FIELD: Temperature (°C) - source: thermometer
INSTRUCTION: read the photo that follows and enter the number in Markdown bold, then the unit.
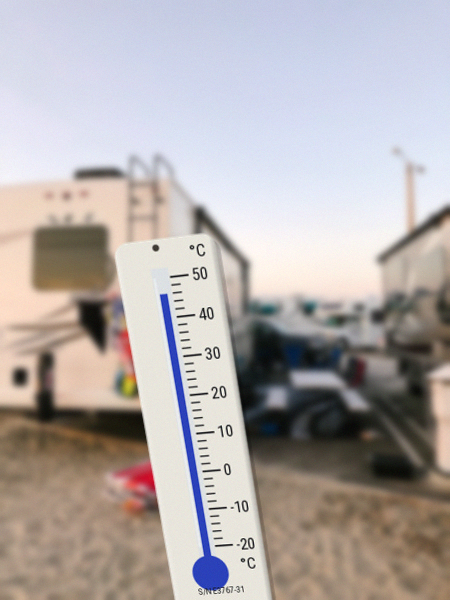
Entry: **46** °C
